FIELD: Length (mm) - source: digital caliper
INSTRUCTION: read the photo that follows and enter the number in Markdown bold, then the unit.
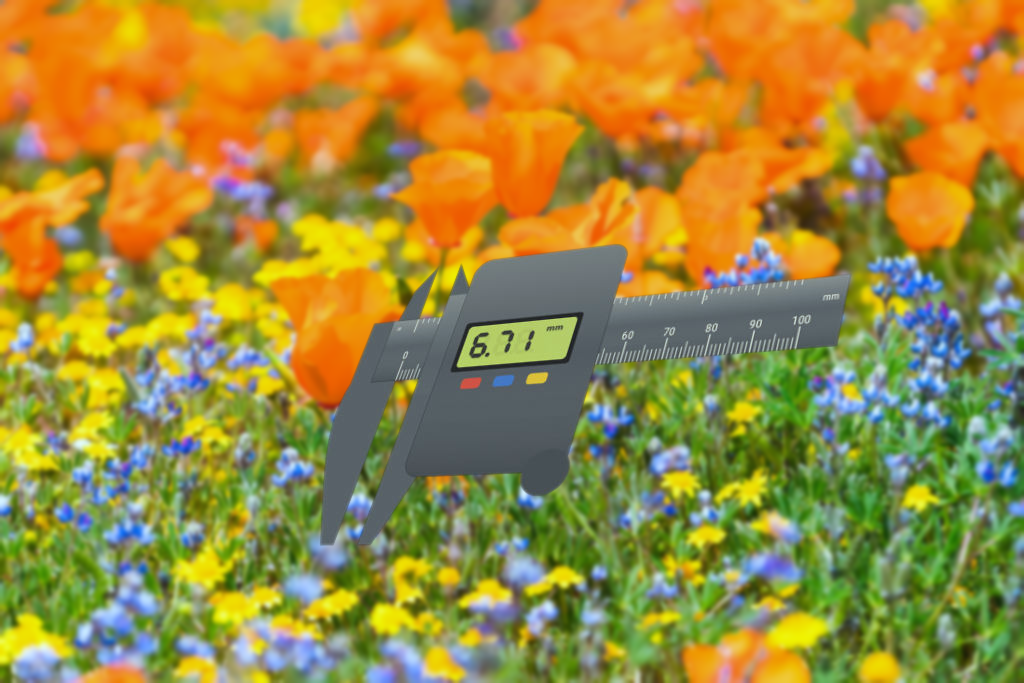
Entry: **6.71** mm
